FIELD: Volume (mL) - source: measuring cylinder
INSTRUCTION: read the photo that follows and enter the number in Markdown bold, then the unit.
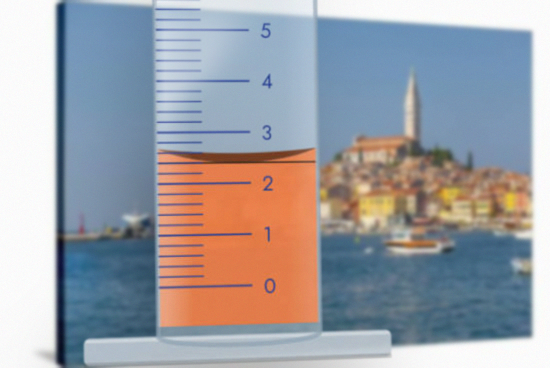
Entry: **2.4** mL
